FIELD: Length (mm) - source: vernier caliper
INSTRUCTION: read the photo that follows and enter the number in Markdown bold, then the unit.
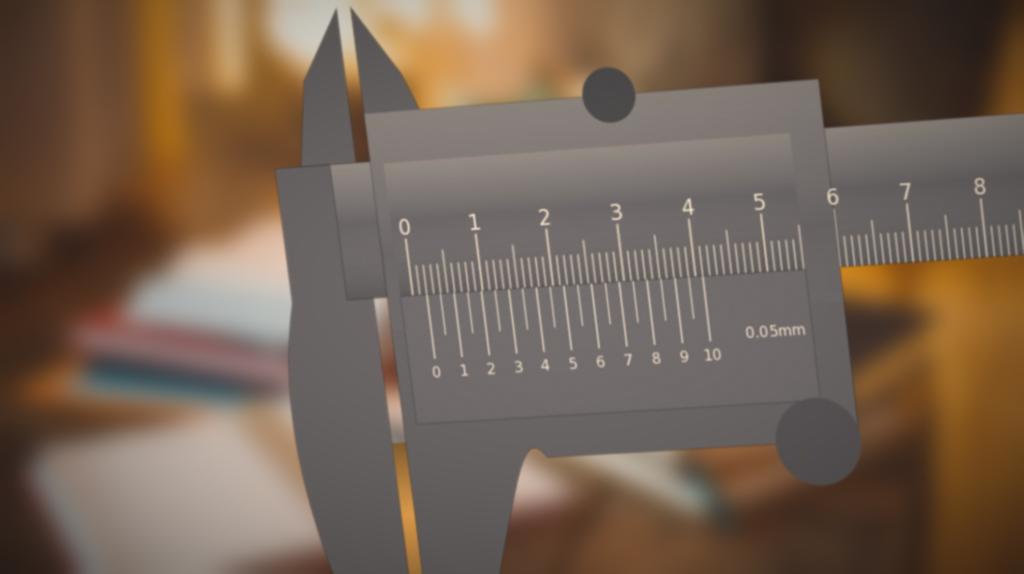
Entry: **2.0** mm
